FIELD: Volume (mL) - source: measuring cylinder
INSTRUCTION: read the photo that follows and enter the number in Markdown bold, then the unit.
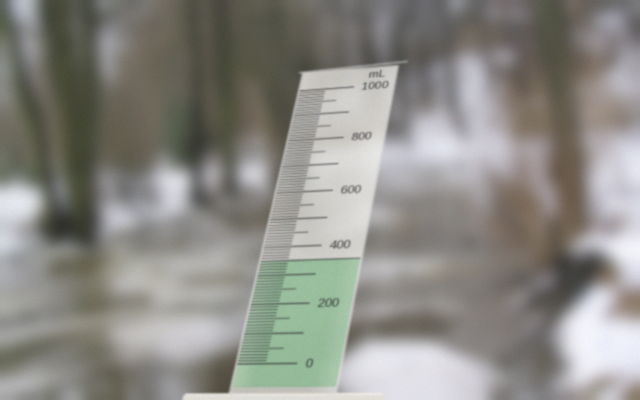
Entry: **350** mL
